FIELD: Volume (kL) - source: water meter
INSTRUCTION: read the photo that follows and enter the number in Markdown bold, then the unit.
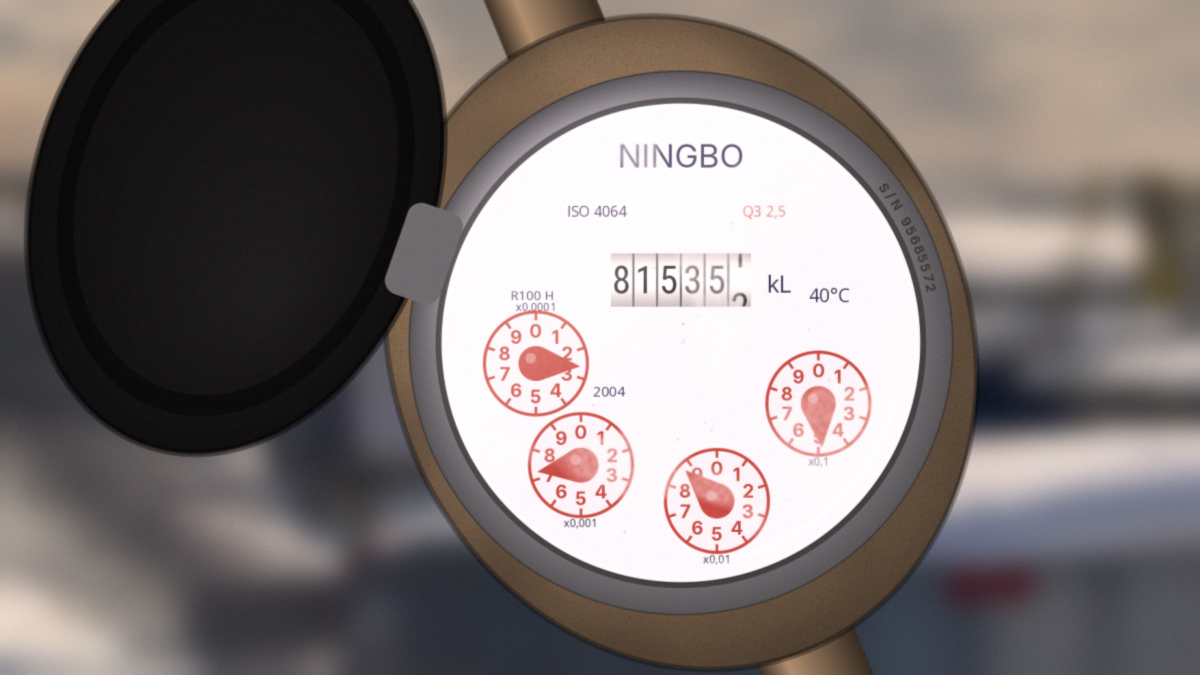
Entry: **815351.4872** kL
